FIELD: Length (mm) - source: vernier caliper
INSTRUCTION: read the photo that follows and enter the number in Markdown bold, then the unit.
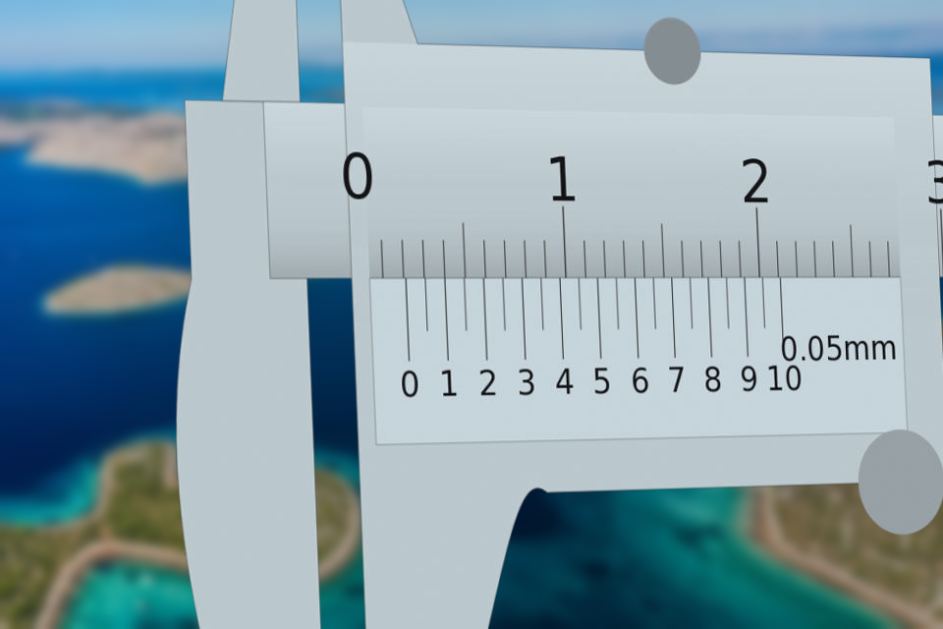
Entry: **2.1** mm
